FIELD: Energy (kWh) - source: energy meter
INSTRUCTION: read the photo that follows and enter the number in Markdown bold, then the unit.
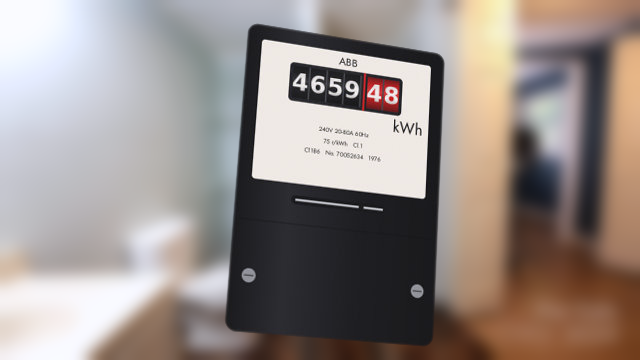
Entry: **4659.48** kWh
